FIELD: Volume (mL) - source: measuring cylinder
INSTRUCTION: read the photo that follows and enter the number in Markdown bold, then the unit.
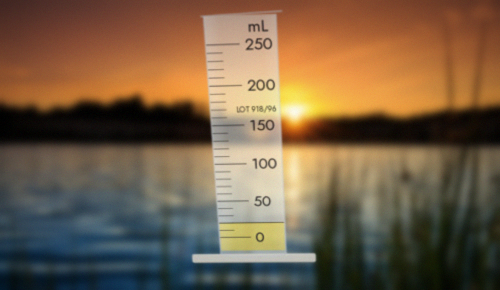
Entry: **20** mL
